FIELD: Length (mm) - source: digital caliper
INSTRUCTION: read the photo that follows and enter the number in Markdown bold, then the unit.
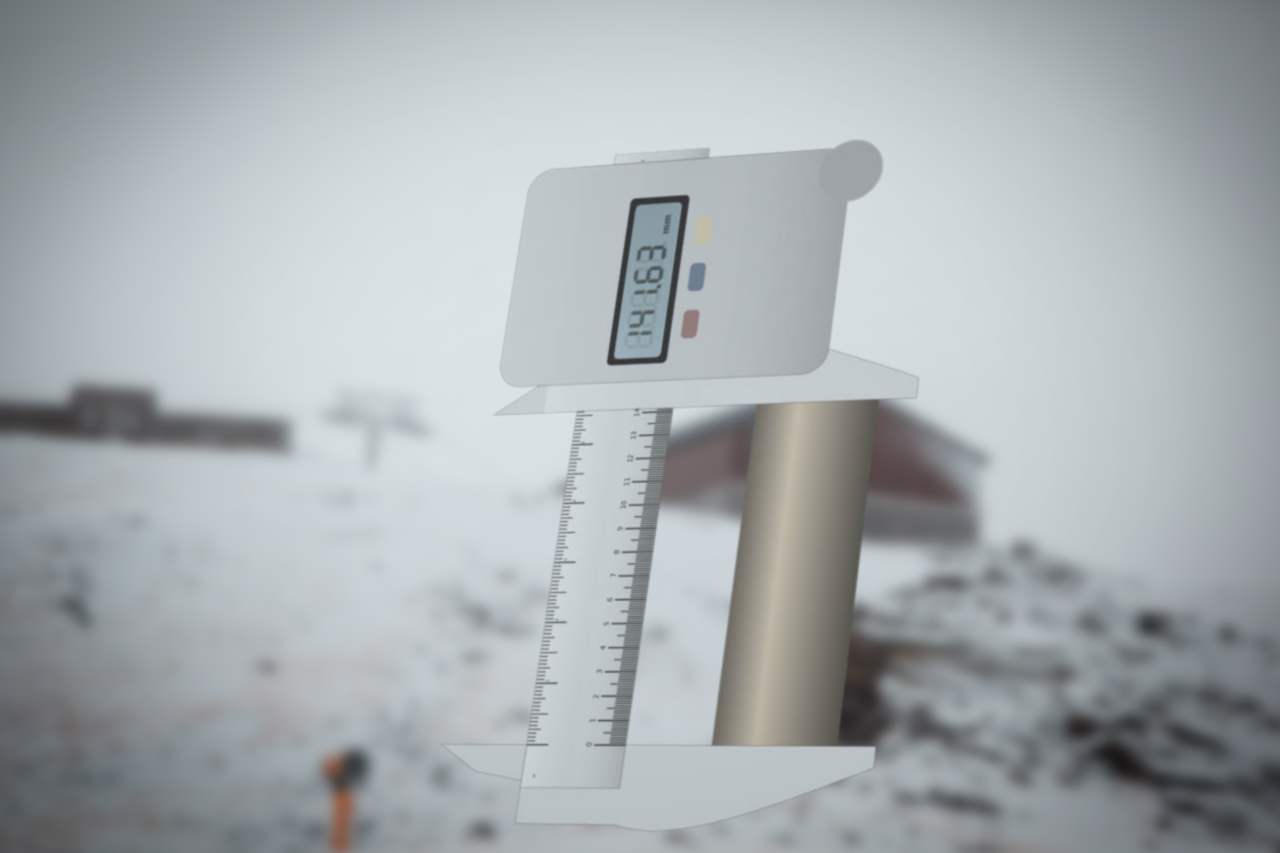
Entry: **141.63** mm
